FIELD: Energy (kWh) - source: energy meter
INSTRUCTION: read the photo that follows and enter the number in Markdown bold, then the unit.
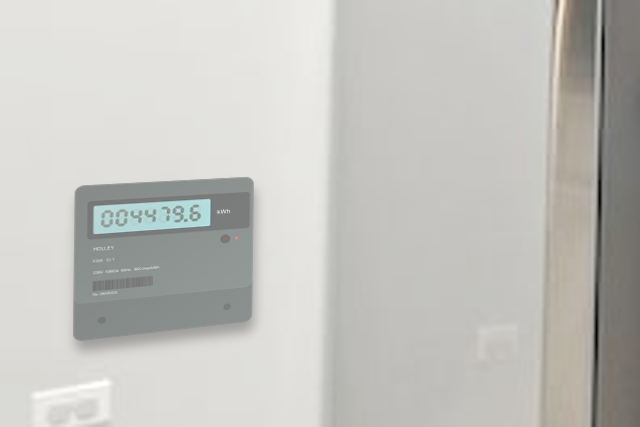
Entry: **4479.6** kWh
